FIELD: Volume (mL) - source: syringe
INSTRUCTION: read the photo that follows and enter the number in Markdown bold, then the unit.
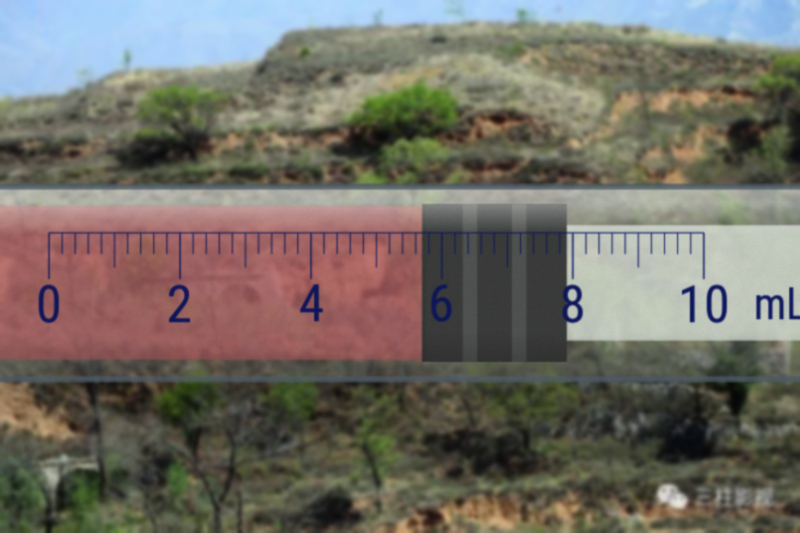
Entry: **5.7** mL
